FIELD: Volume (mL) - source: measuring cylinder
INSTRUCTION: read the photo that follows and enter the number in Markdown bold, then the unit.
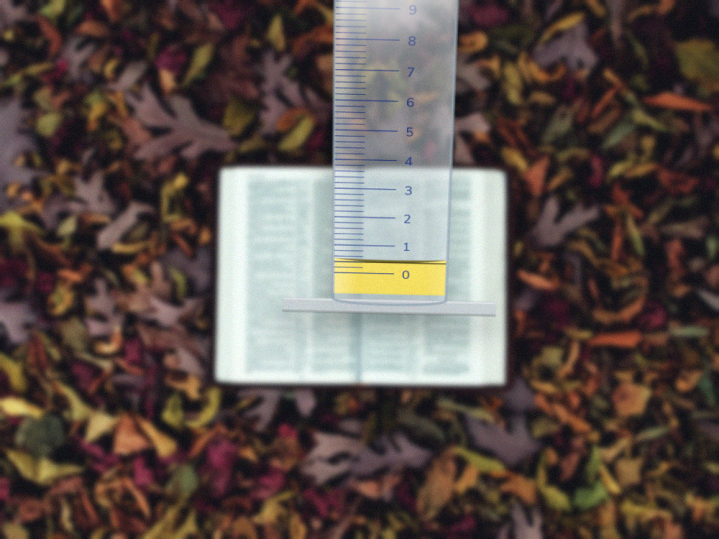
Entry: **0.4** mL
